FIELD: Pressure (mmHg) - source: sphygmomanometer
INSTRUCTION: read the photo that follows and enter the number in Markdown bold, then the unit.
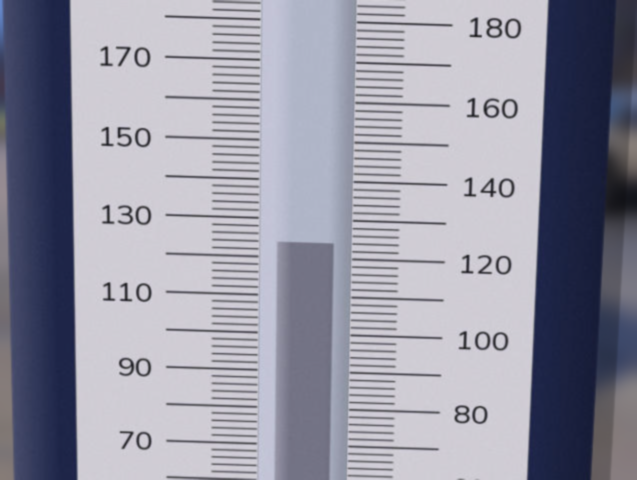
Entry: **124** mmHg
